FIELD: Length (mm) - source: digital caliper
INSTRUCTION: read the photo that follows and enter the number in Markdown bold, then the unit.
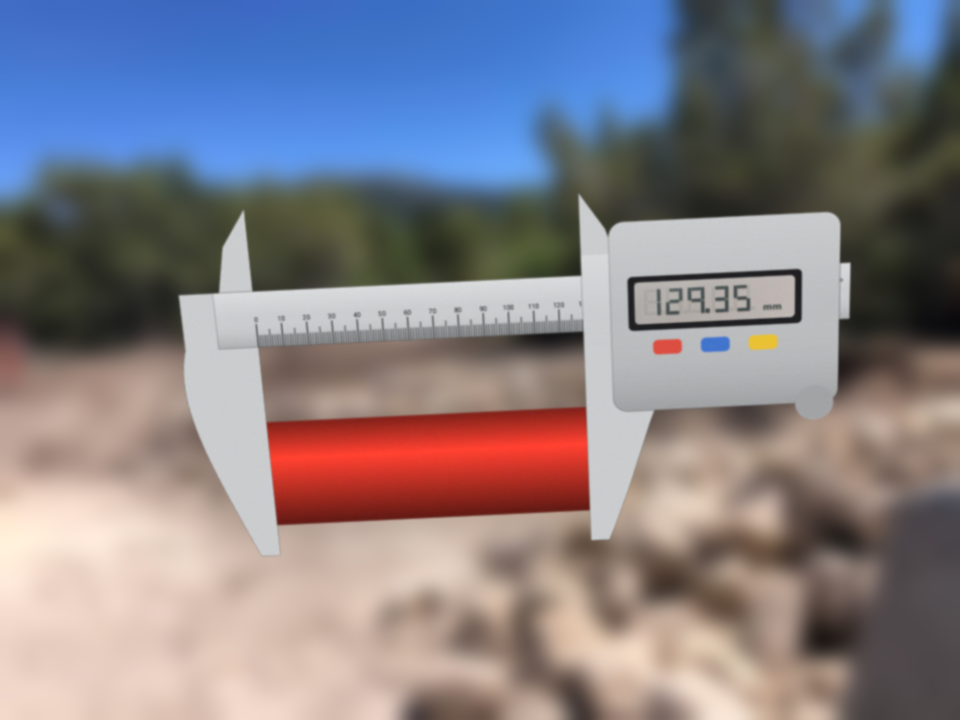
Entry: **129.35** mm
